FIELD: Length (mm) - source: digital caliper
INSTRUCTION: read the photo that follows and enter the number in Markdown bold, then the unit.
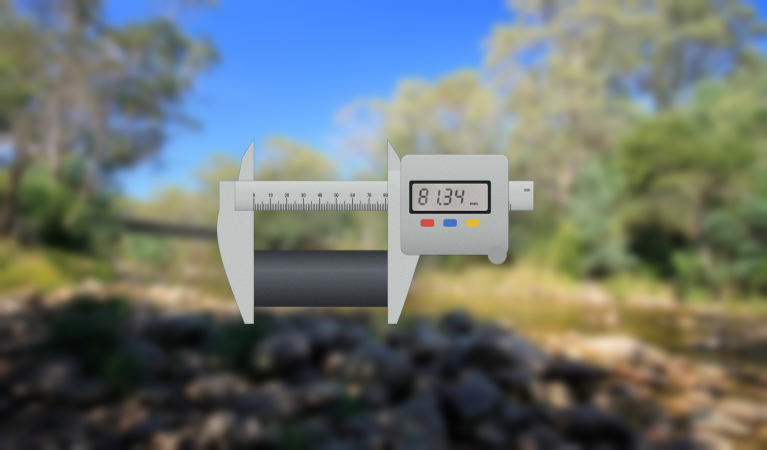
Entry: **81.34** mm
